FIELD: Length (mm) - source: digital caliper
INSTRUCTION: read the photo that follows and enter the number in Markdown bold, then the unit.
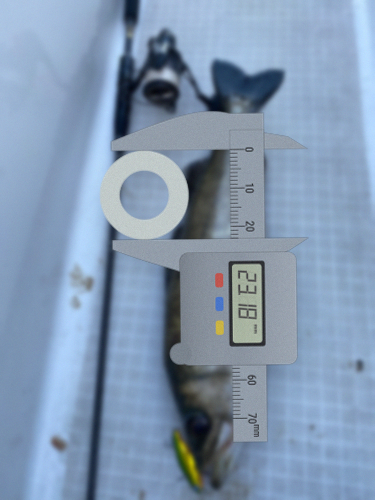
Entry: **23.18** mm
